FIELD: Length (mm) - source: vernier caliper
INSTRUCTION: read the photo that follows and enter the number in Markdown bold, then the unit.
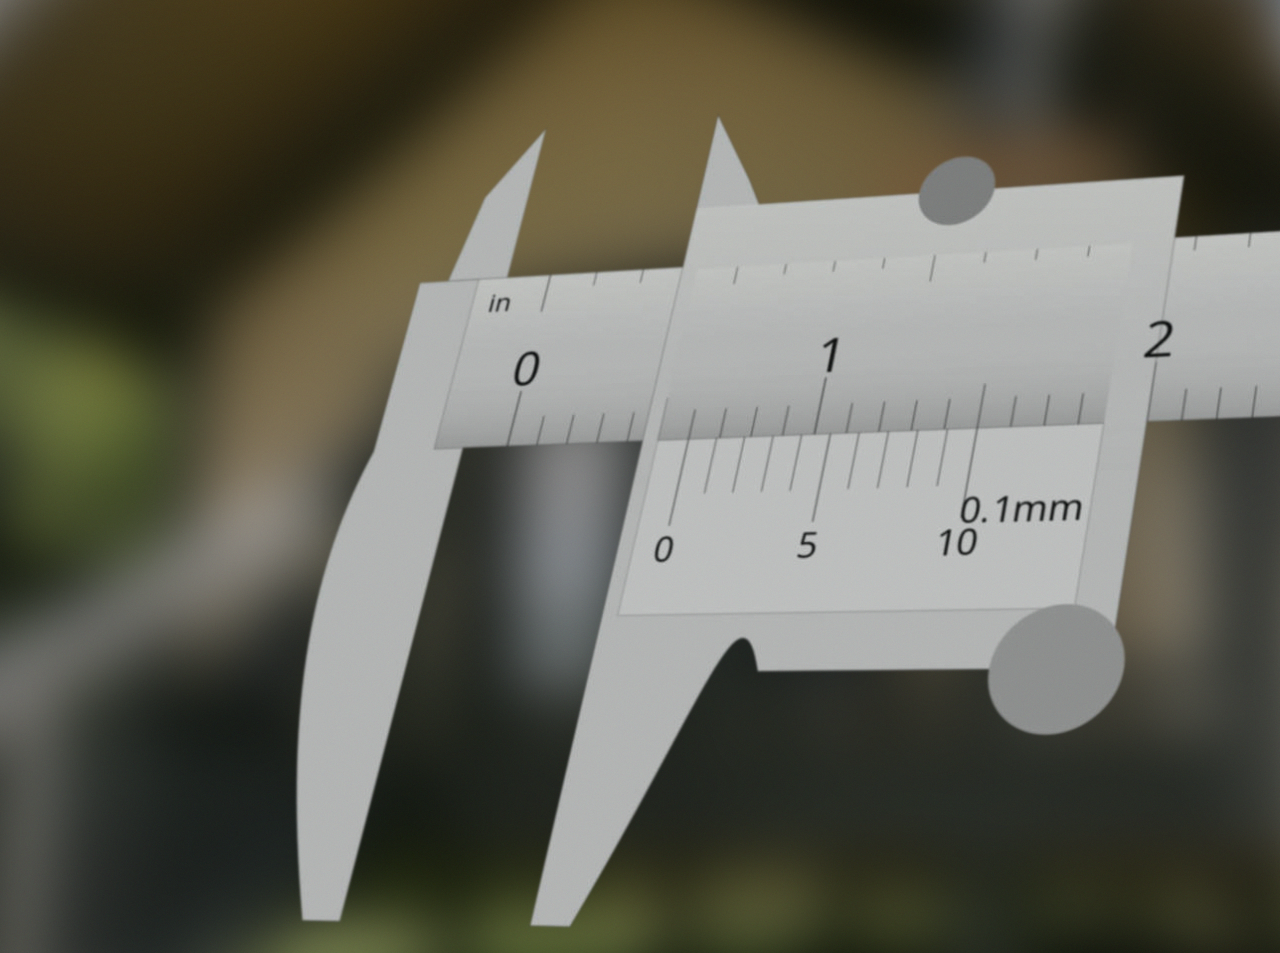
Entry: **6.0** mm
